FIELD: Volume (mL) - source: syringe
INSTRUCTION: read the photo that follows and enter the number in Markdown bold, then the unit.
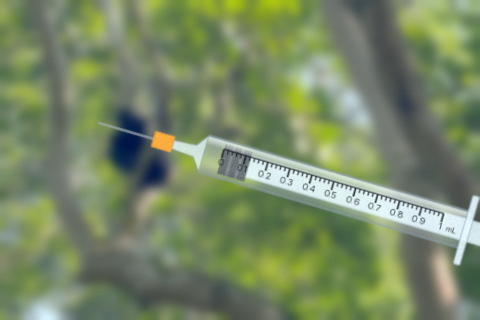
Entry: **0** mL
